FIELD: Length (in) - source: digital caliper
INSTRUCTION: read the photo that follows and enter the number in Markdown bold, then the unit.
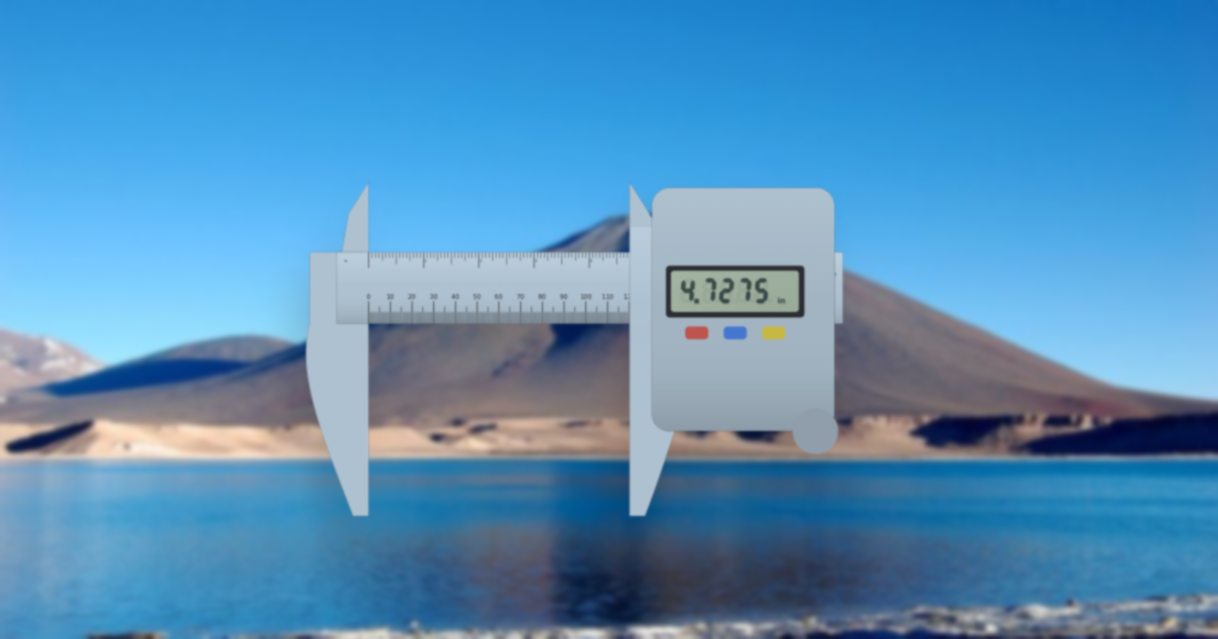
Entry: **4.7275** in
